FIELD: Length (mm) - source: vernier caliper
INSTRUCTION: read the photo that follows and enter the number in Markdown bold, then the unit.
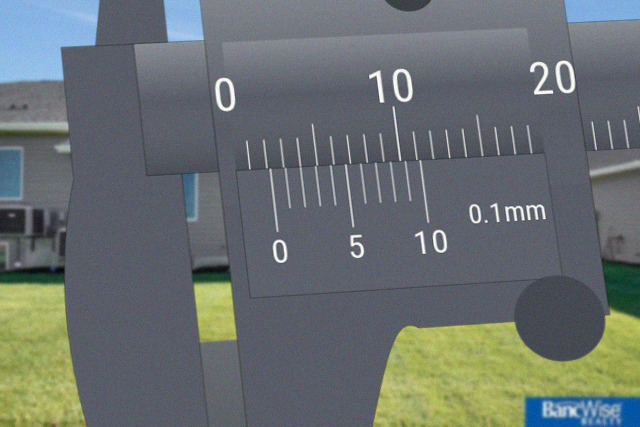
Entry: **2.2** mm
